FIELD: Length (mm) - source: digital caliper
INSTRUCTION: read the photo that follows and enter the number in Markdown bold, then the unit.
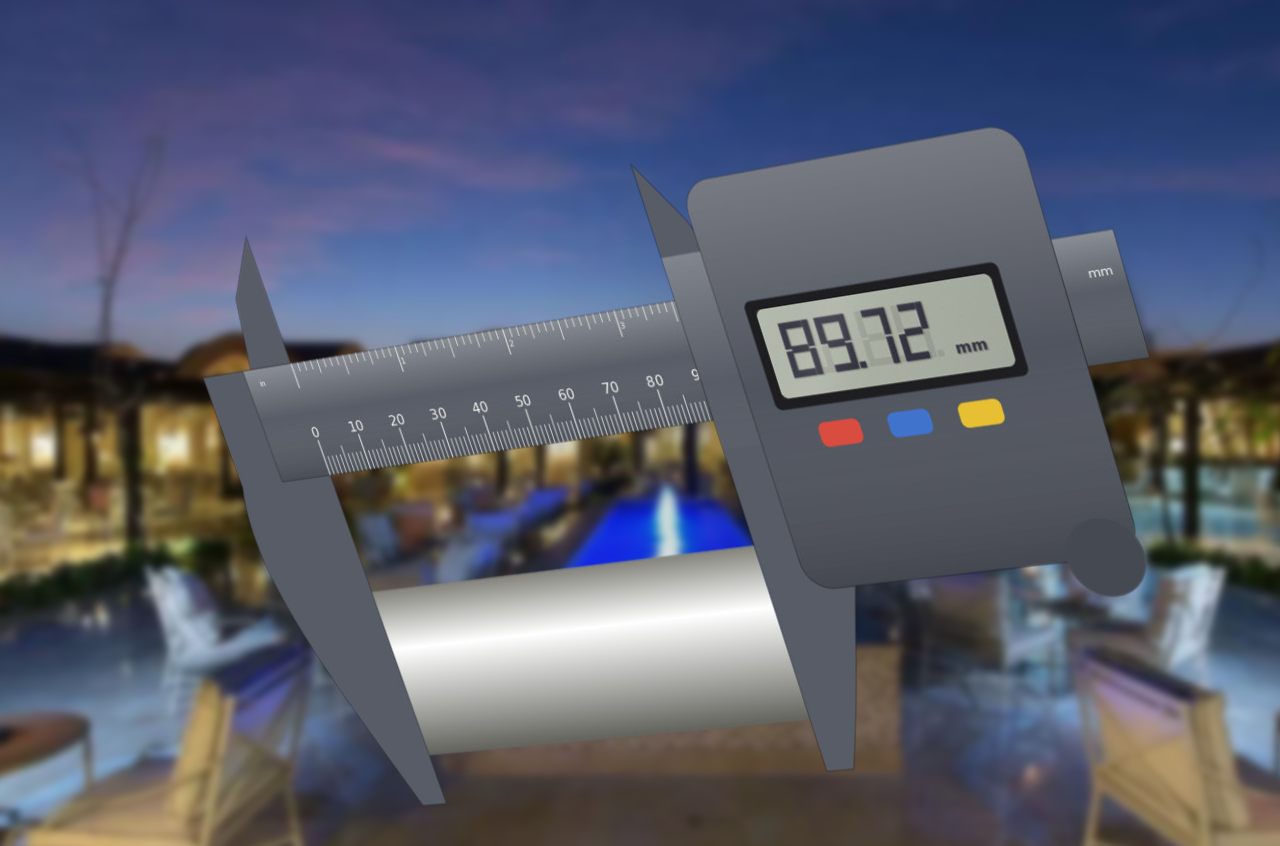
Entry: **89.72** mm
